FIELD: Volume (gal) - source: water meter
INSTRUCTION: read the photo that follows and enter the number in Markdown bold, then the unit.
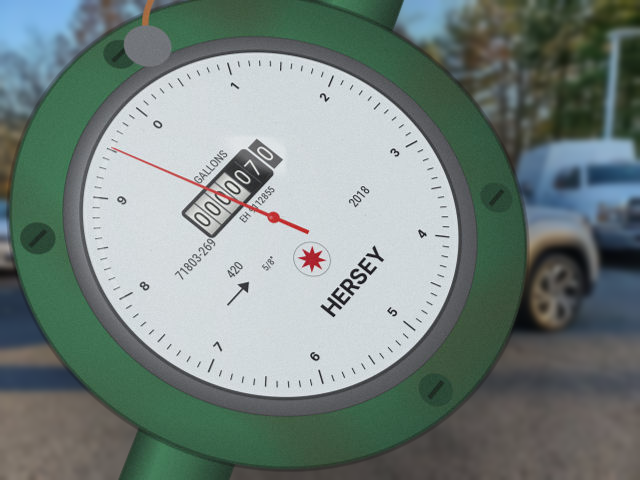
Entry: **69.5** gal
